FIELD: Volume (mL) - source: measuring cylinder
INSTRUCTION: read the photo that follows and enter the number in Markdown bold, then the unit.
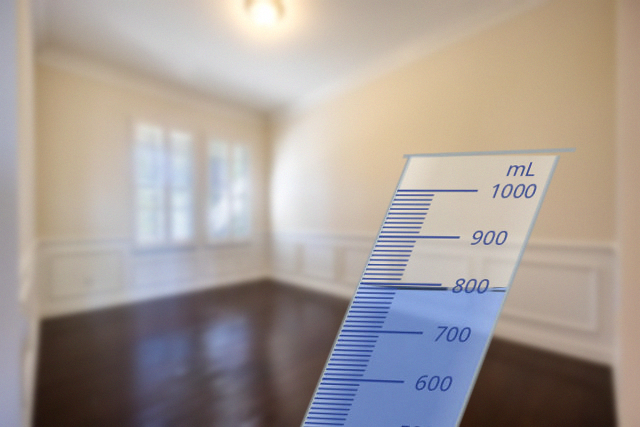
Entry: **790** mL
